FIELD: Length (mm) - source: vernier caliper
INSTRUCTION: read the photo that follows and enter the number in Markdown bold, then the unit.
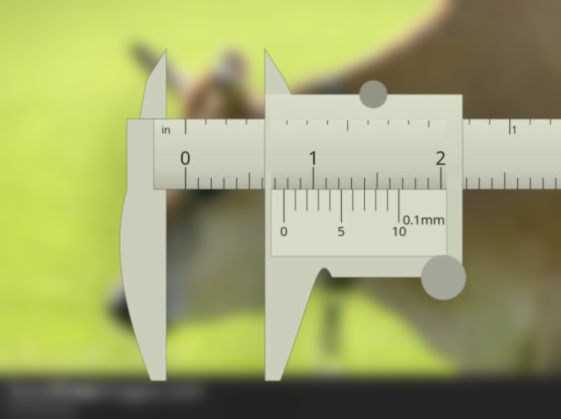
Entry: **7.7** mm
